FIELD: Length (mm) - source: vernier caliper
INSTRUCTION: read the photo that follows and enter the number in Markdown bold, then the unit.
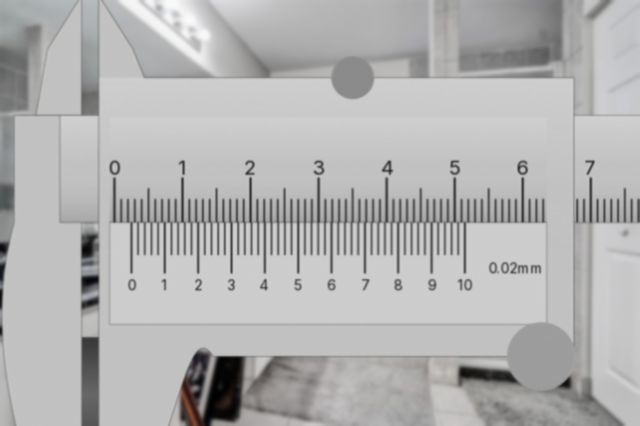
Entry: **2.5** mm
